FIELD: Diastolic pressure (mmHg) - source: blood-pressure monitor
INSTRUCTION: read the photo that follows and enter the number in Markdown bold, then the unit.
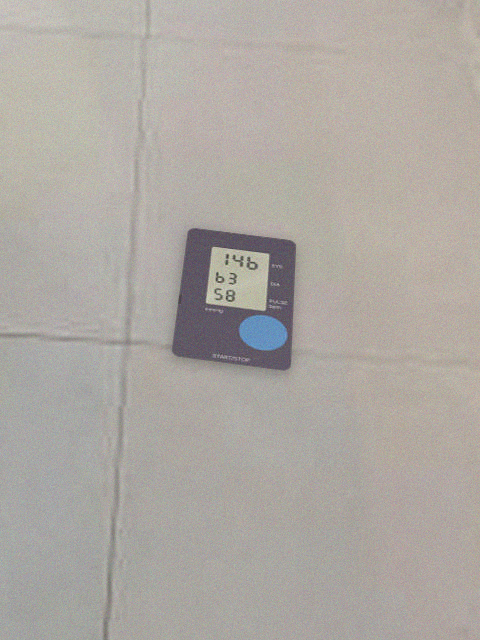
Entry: **63** mmHg
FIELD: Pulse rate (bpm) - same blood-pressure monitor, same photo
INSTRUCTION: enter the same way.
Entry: **58** bpm
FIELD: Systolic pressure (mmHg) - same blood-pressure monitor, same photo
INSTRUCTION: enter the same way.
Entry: **146** mmHg
